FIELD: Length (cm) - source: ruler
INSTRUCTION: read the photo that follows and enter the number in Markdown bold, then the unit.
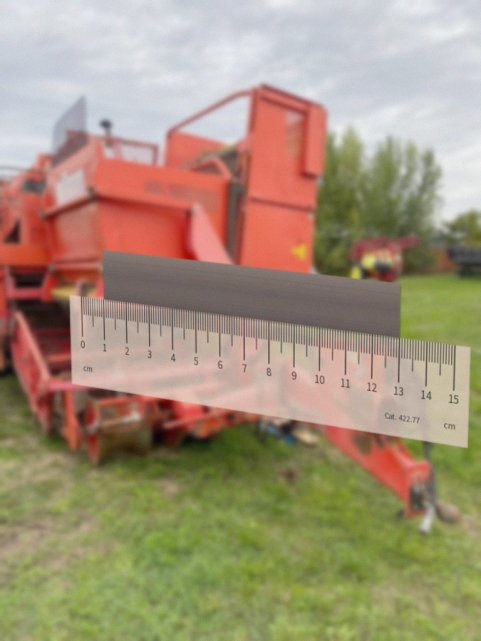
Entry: **12** cm
